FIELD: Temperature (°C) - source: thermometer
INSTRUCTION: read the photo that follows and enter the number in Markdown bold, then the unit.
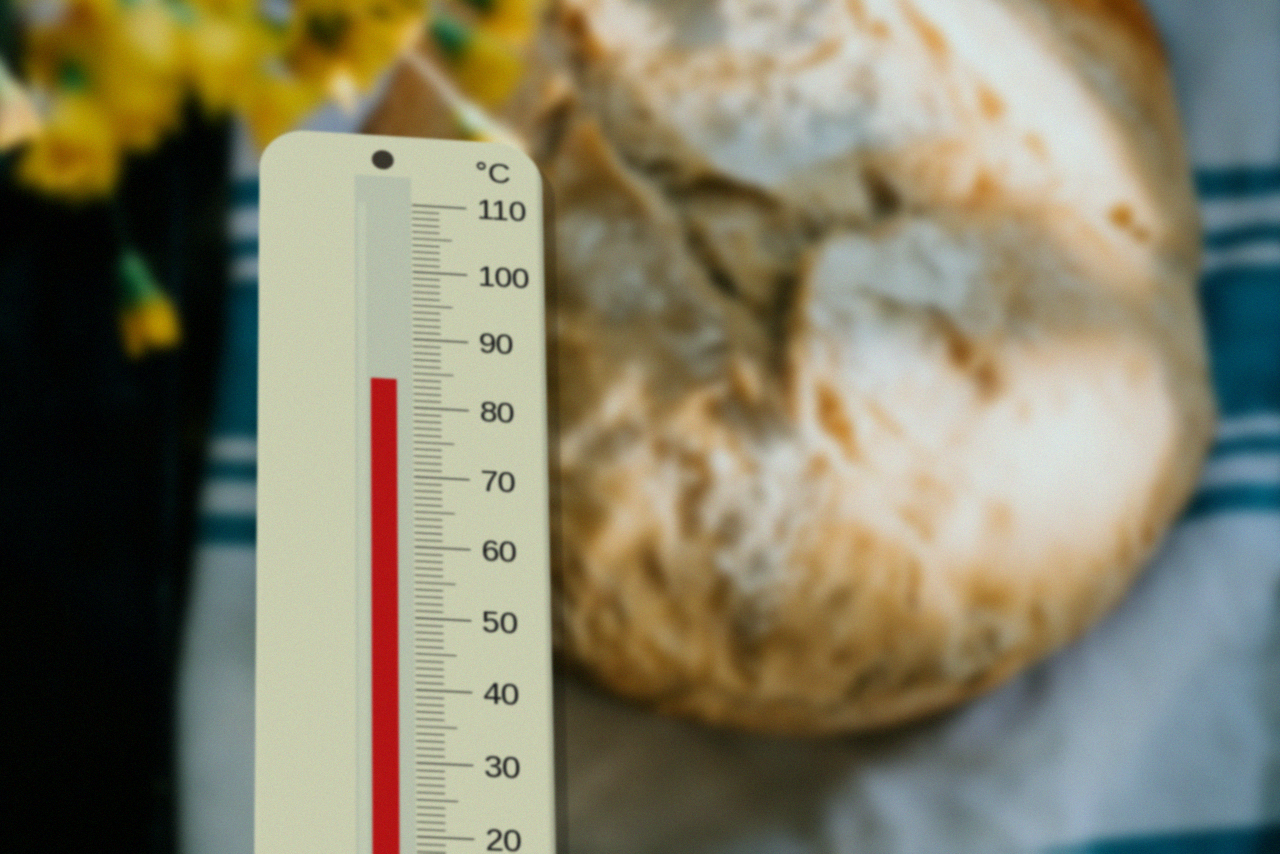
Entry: **84** °C
